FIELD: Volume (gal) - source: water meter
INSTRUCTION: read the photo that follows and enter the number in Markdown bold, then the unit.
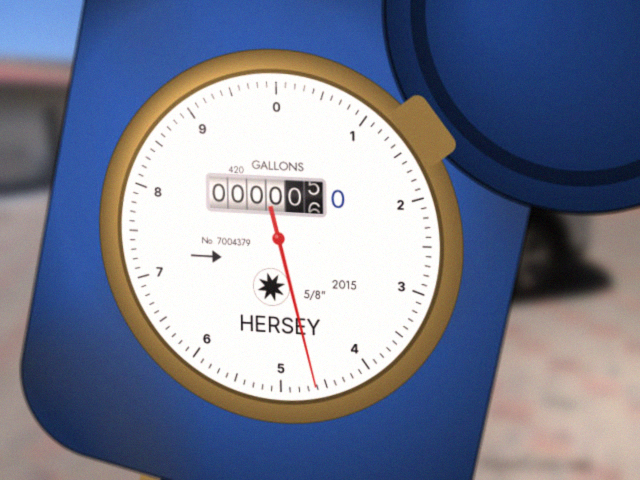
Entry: **54.6** gal
